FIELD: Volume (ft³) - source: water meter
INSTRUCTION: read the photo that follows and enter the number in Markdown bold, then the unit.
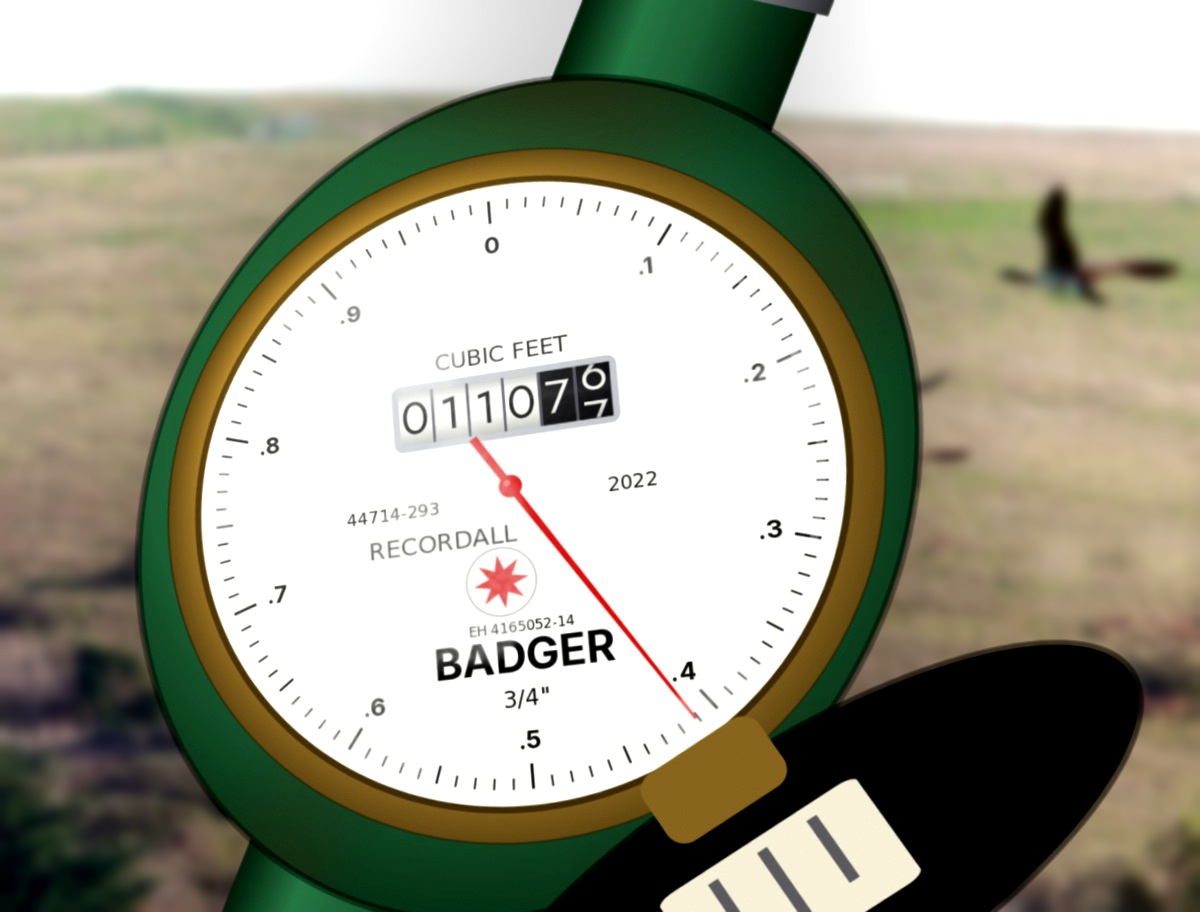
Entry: **11076.41** ft³
